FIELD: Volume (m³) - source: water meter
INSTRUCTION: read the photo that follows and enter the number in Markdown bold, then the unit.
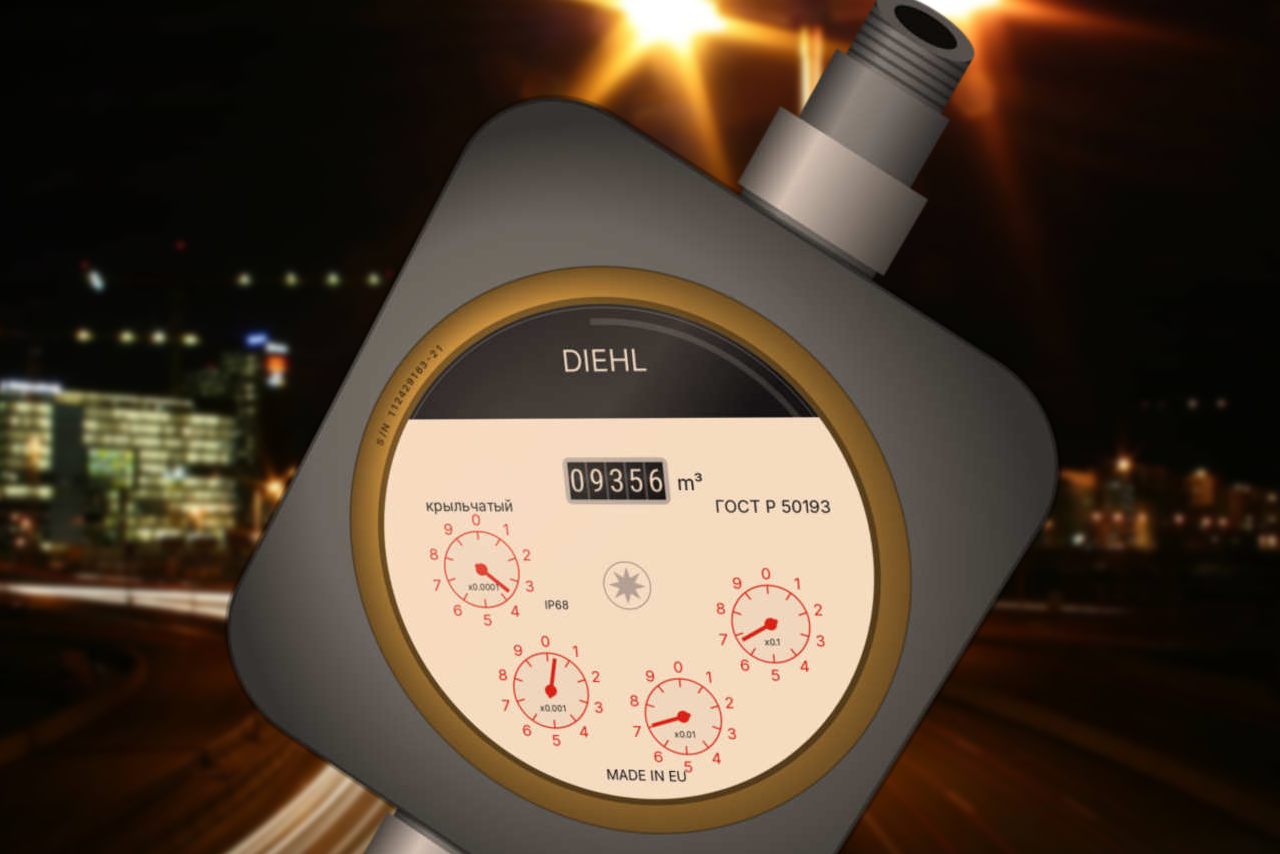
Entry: **9356.6703** m³
